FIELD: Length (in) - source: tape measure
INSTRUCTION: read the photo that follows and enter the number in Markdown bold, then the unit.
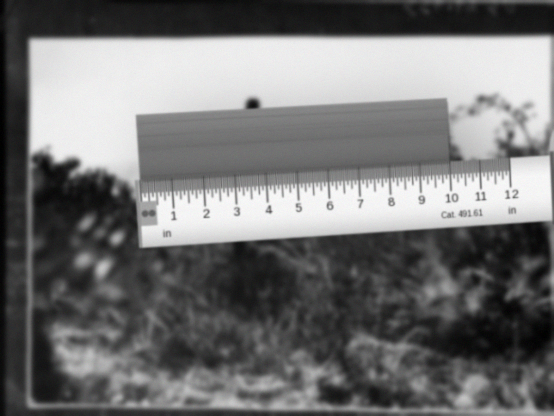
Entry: **10** in
